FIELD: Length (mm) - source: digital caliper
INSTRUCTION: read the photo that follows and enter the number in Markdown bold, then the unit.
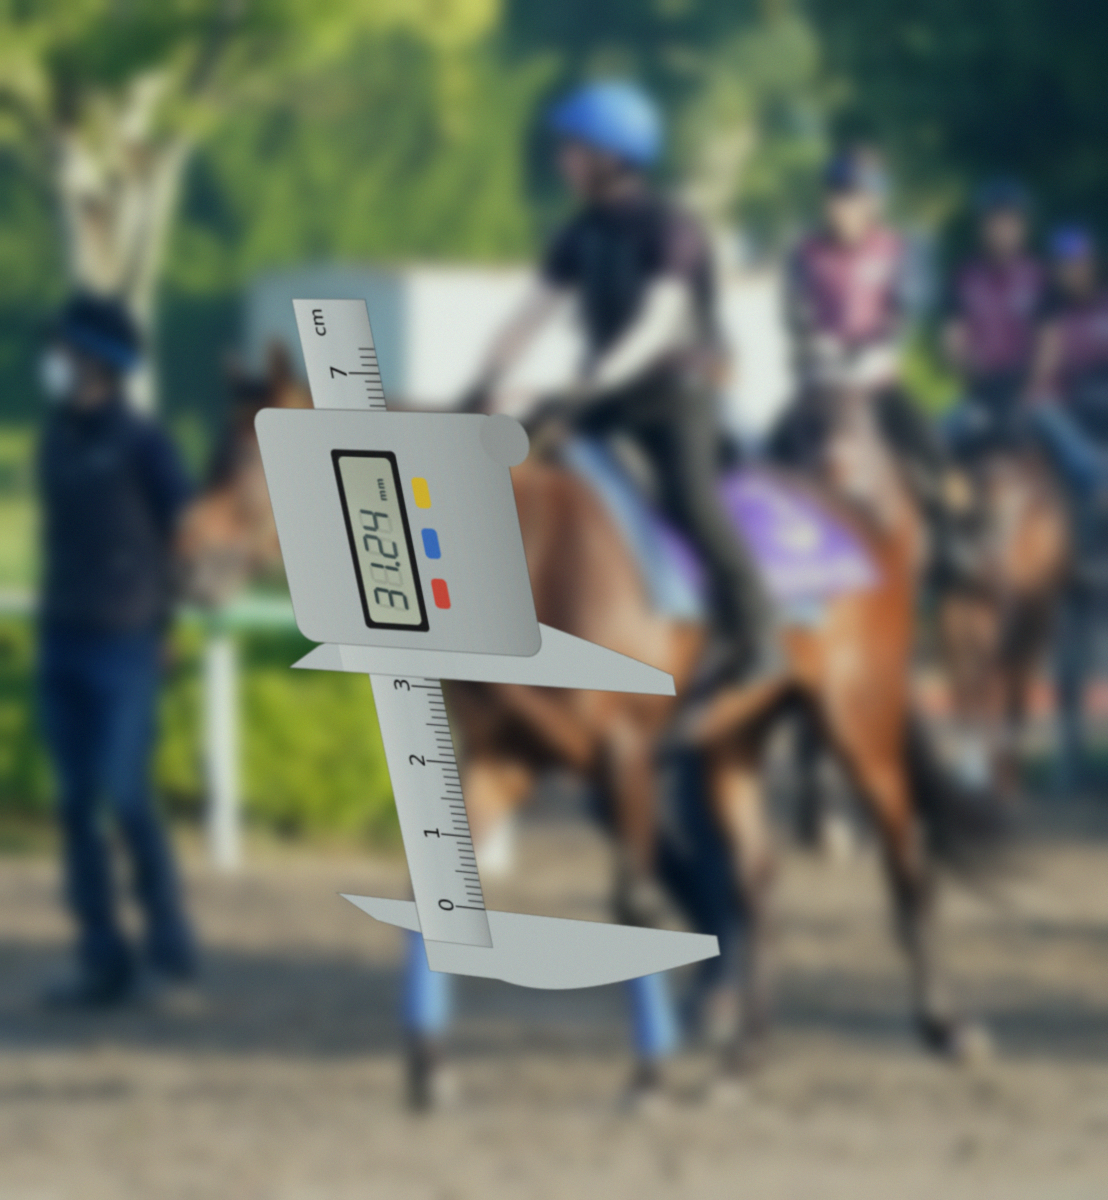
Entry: **31.24** mm
